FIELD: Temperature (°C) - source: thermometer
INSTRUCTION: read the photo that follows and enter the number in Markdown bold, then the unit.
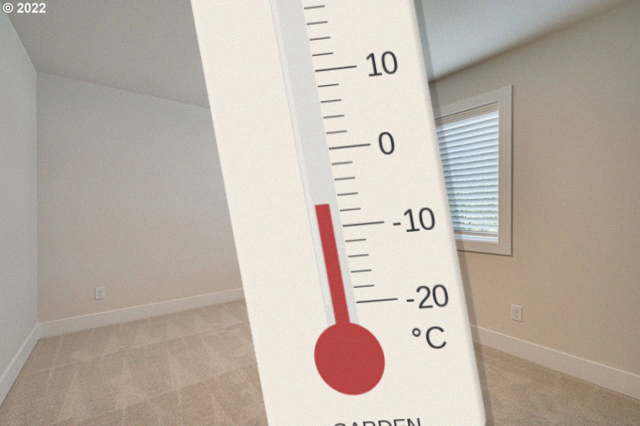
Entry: **-7** °C
